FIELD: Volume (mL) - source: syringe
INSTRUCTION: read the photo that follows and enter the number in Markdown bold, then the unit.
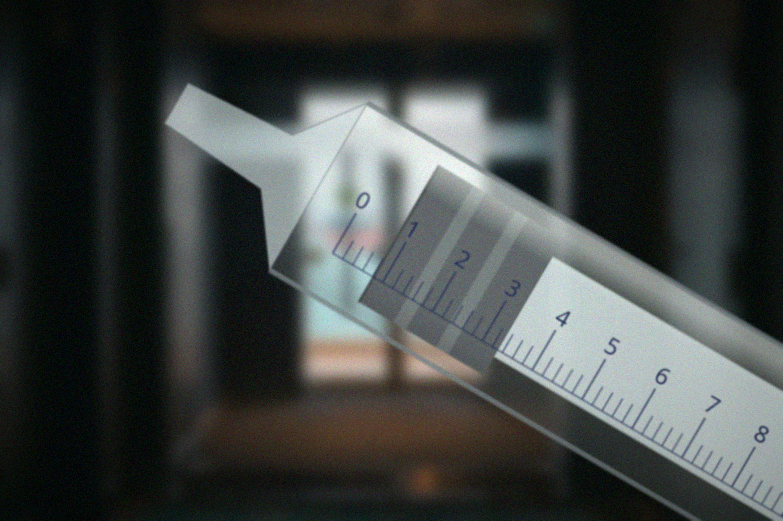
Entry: **0.8** mL
